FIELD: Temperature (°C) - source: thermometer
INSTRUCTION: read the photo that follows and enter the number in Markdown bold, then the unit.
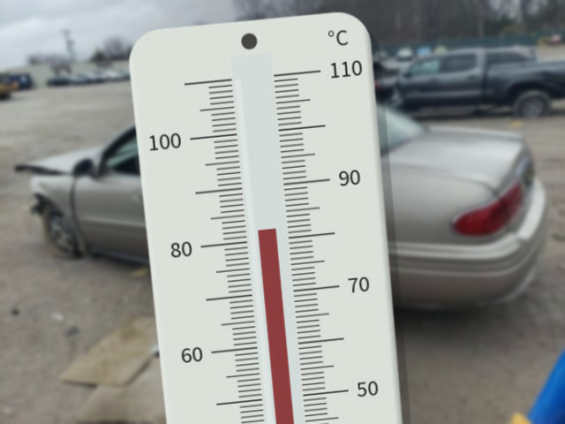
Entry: **82** °C
